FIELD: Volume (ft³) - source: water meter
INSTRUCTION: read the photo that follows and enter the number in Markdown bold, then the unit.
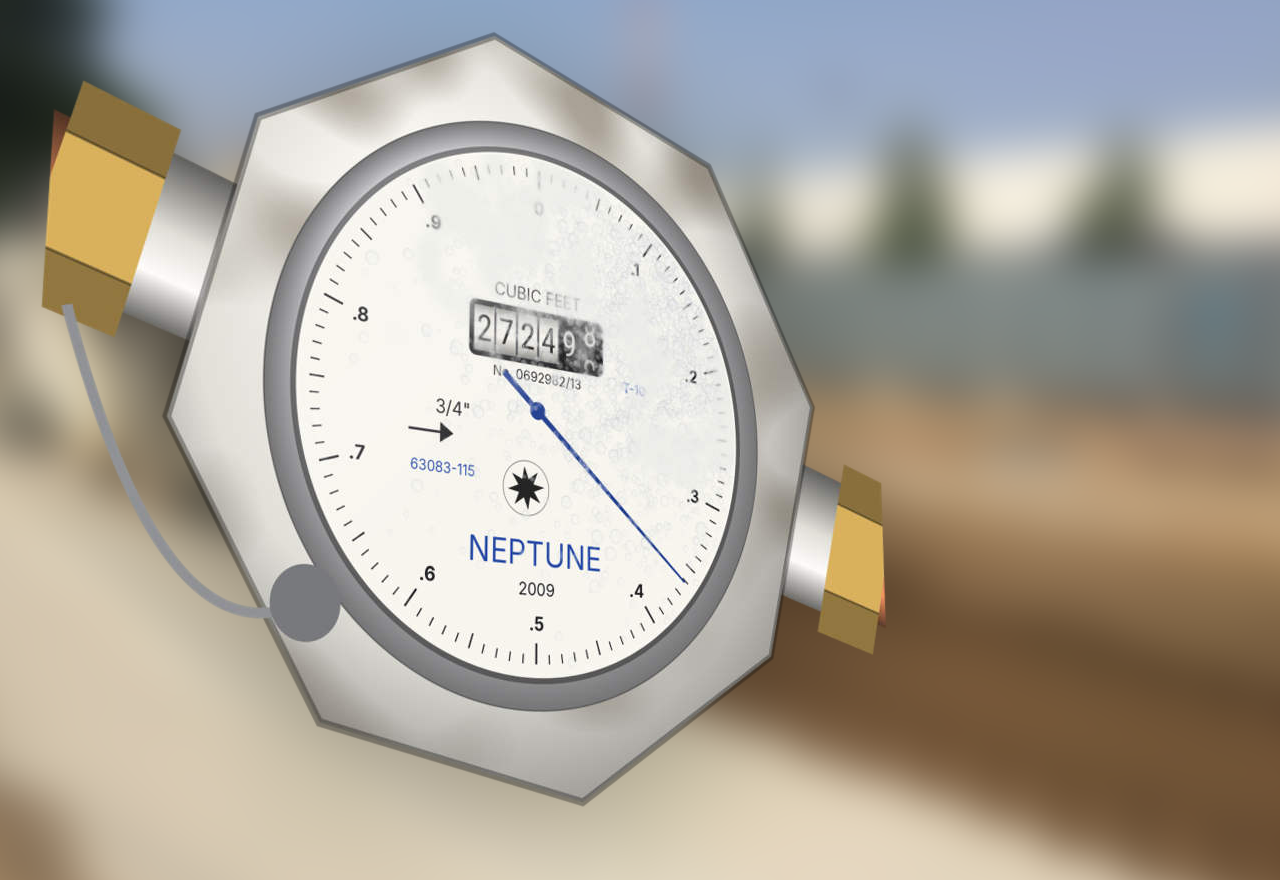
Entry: **272498.36** ft³
